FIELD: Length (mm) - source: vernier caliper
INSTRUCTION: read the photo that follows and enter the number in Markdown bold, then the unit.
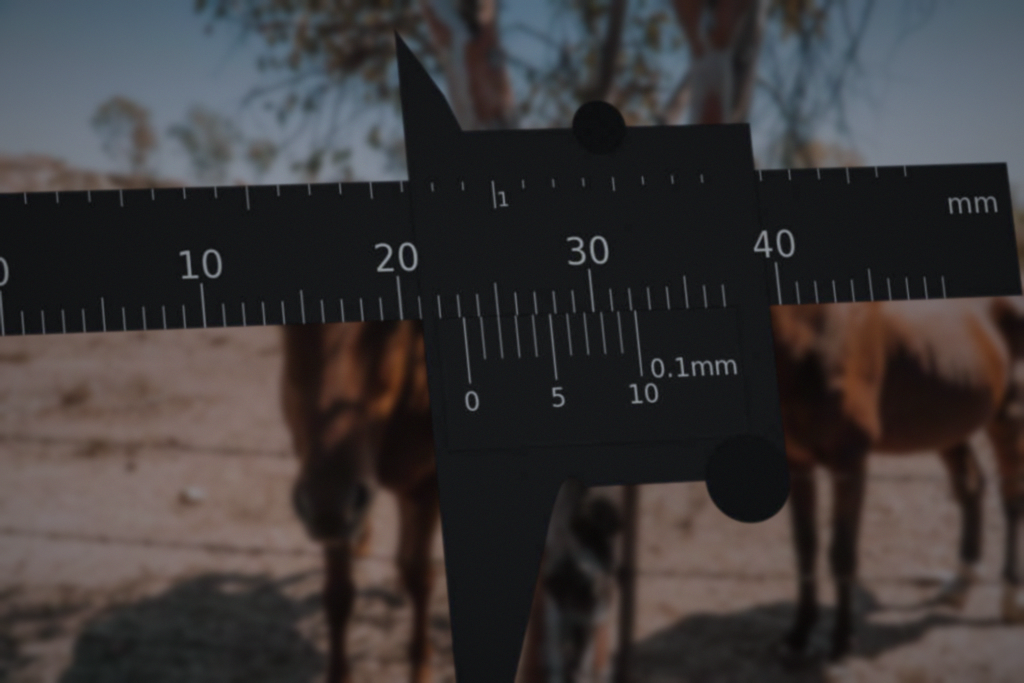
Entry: **23.2** mm
